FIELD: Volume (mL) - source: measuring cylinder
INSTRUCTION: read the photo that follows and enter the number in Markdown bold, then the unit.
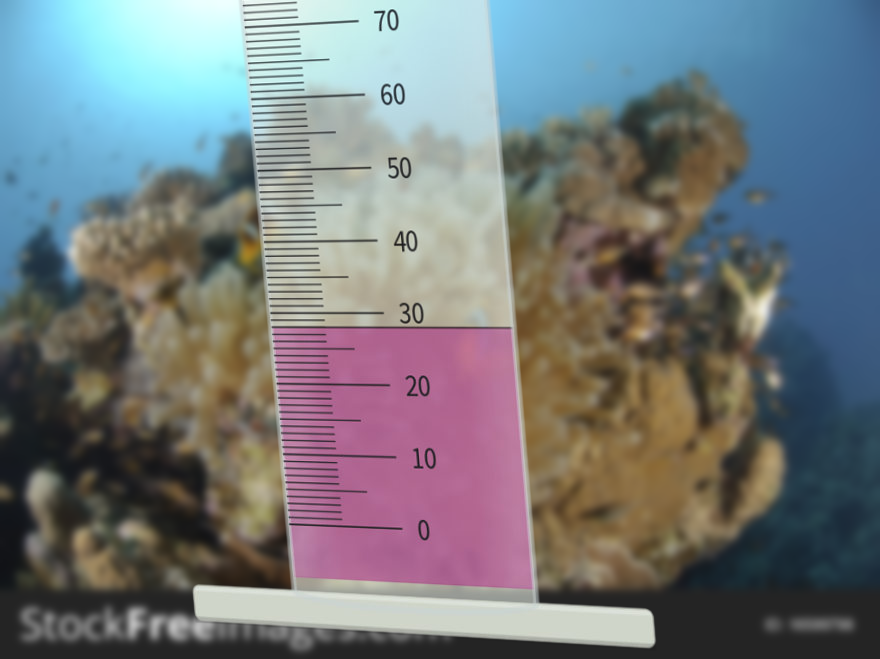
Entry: **28** mL
